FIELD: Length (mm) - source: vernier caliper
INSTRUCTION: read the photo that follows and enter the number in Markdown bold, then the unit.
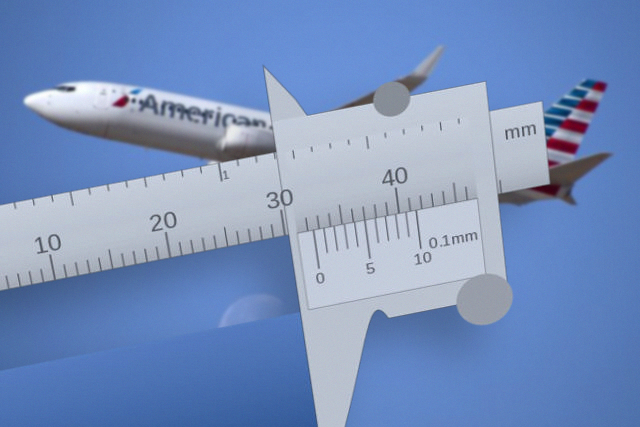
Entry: **32.5** mm
